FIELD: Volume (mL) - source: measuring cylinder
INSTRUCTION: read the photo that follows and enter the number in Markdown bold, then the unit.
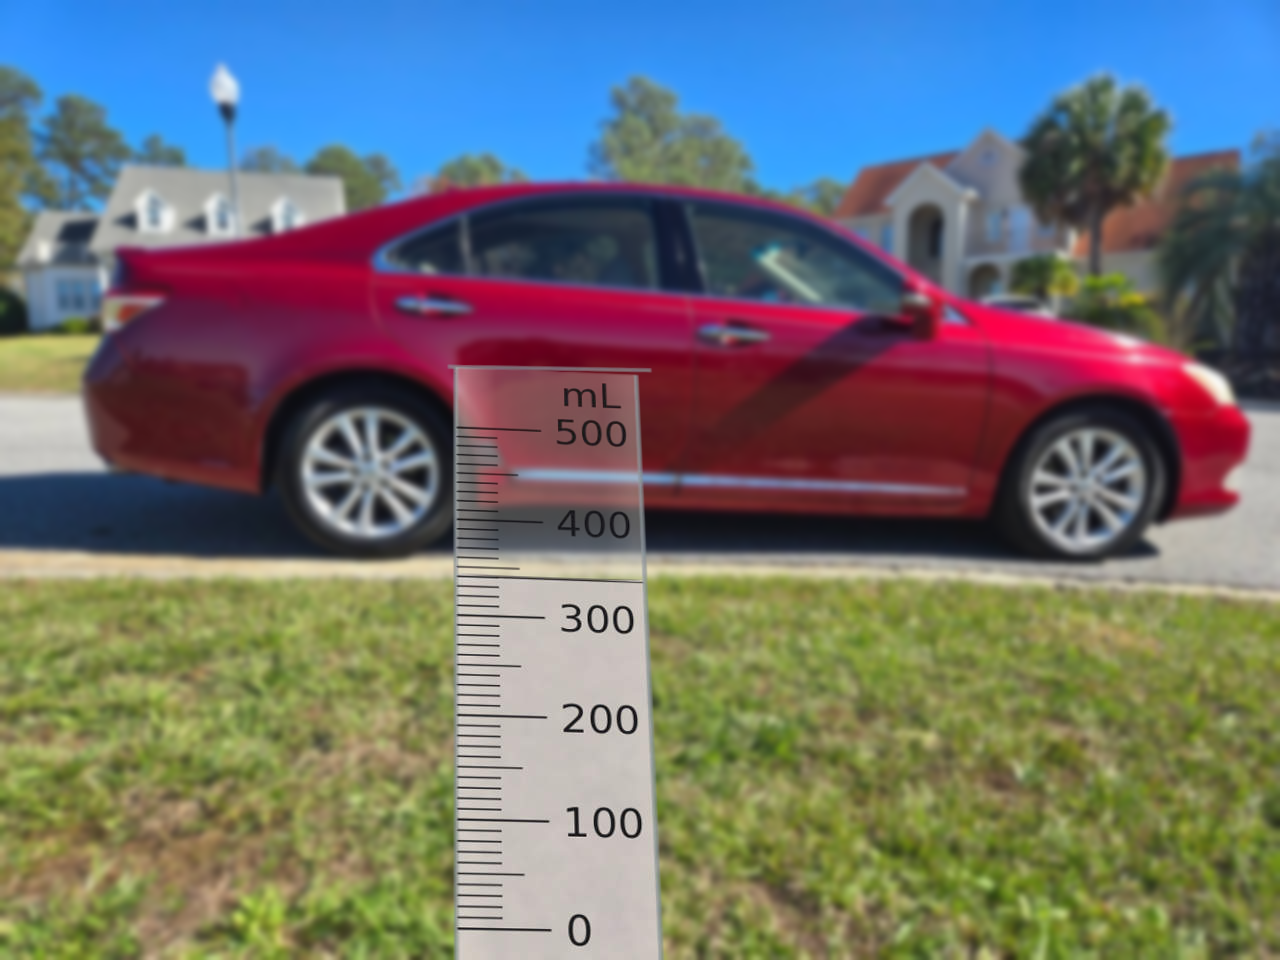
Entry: **340** mL
